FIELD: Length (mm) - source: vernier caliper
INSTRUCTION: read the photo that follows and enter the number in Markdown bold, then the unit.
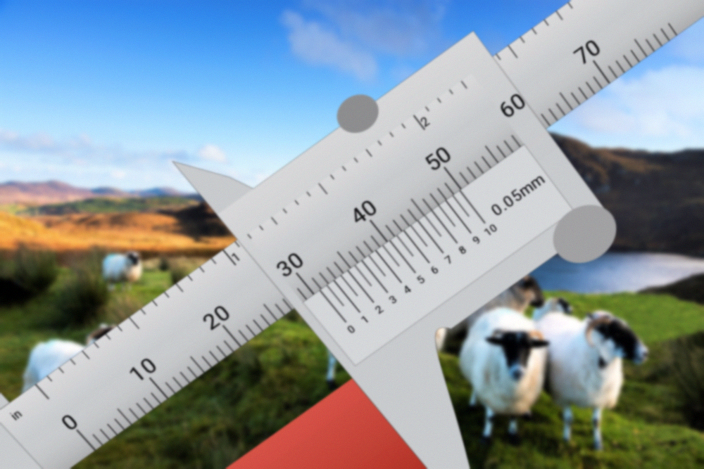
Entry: **30.8** mm
